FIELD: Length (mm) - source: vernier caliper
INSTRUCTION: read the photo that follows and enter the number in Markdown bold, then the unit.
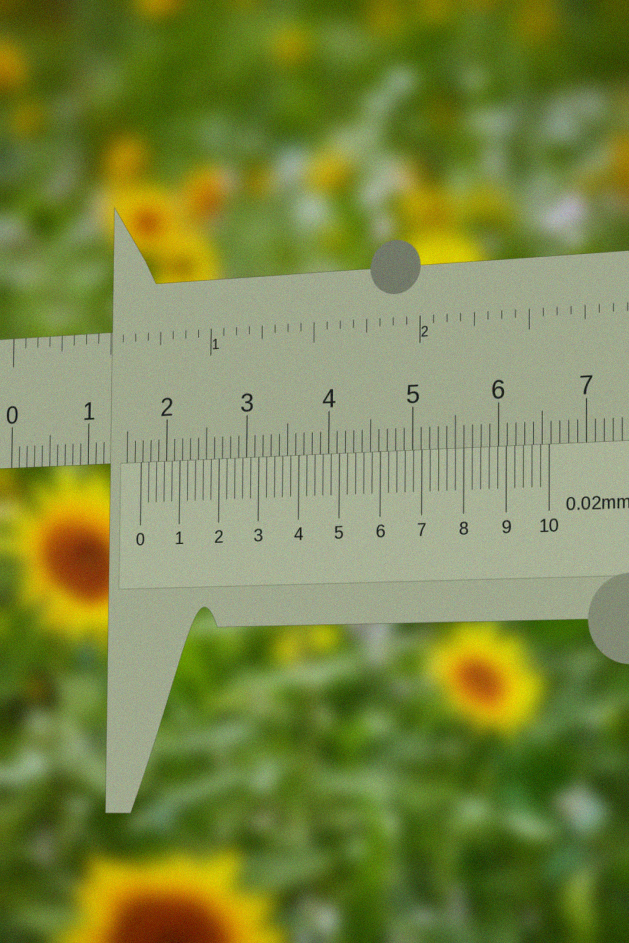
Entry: **16.8** mm
